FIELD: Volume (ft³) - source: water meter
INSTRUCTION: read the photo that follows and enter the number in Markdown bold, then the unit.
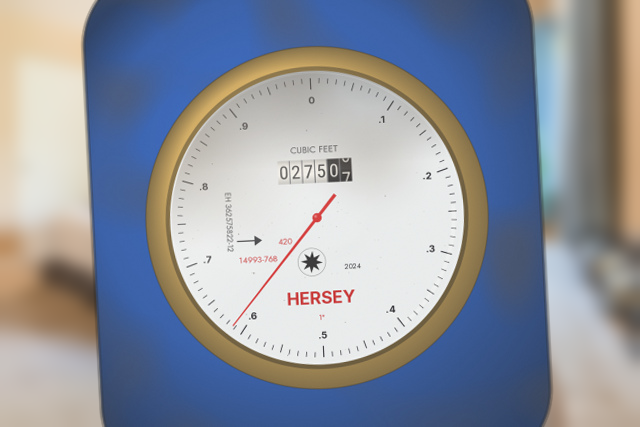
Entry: **27506.61** ft³
